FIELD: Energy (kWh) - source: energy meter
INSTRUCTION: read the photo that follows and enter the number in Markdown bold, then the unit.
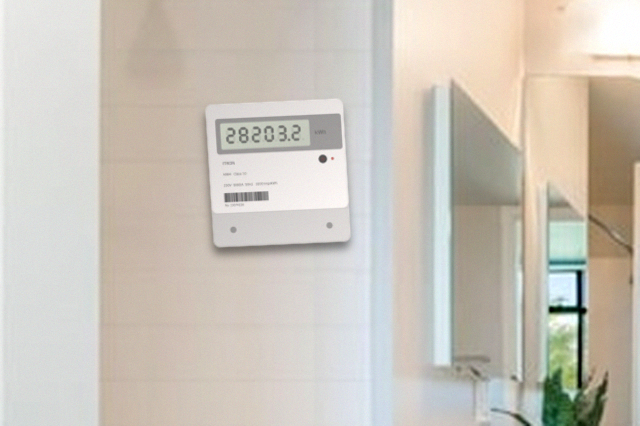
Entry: **28203.2** kWh
